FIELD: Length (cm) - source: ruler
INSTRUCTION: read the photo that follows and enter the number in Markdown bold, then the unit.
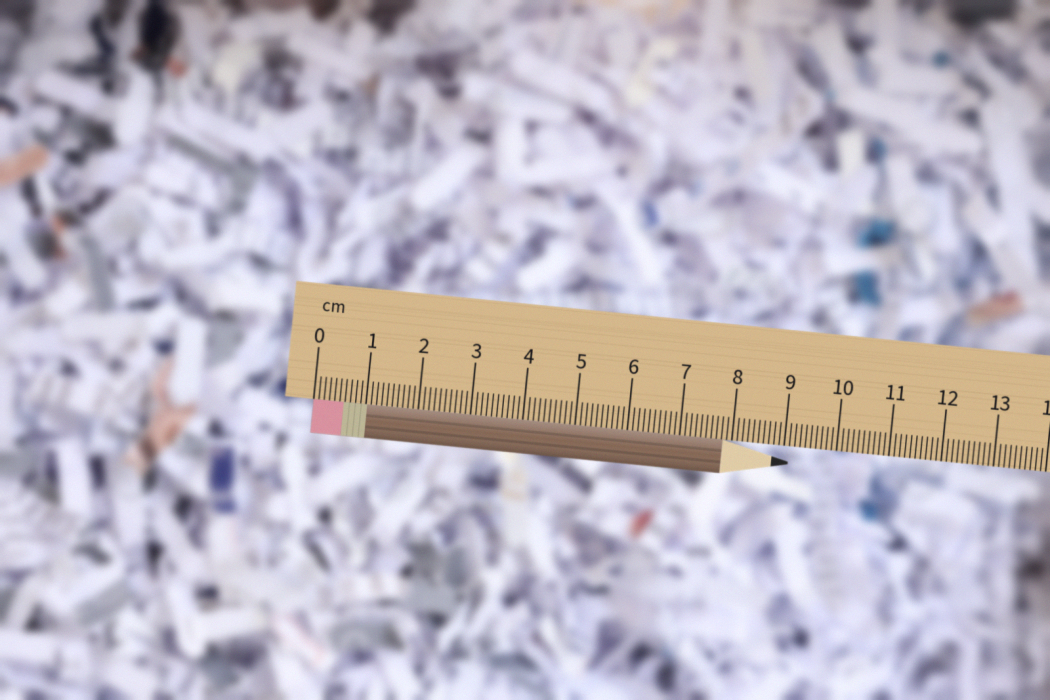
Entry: **9.1** cm
